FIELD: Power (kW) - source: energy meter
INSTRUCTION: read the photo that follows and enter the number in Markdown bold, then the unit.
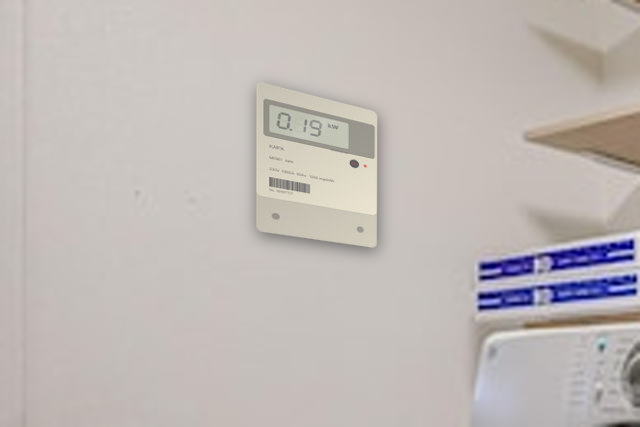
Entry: **0.19** kW
